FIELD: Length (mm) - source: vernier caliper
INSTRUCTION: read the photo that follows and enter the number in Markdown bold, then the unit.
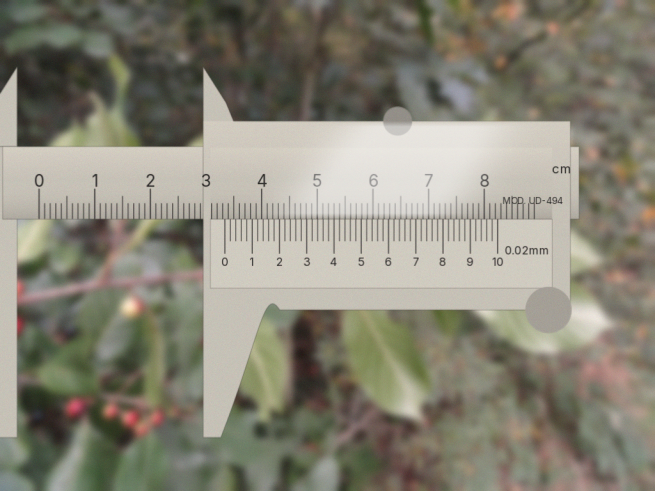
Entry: **33.4** mm
